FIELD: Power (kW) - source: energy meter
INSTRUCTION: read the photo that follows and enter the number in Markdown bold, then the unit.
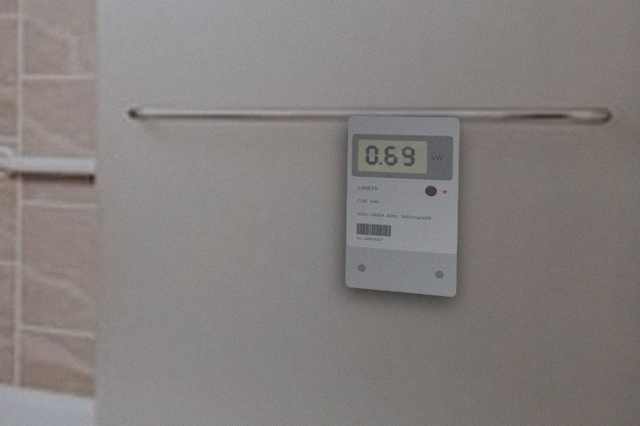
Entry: **0.69** kW
